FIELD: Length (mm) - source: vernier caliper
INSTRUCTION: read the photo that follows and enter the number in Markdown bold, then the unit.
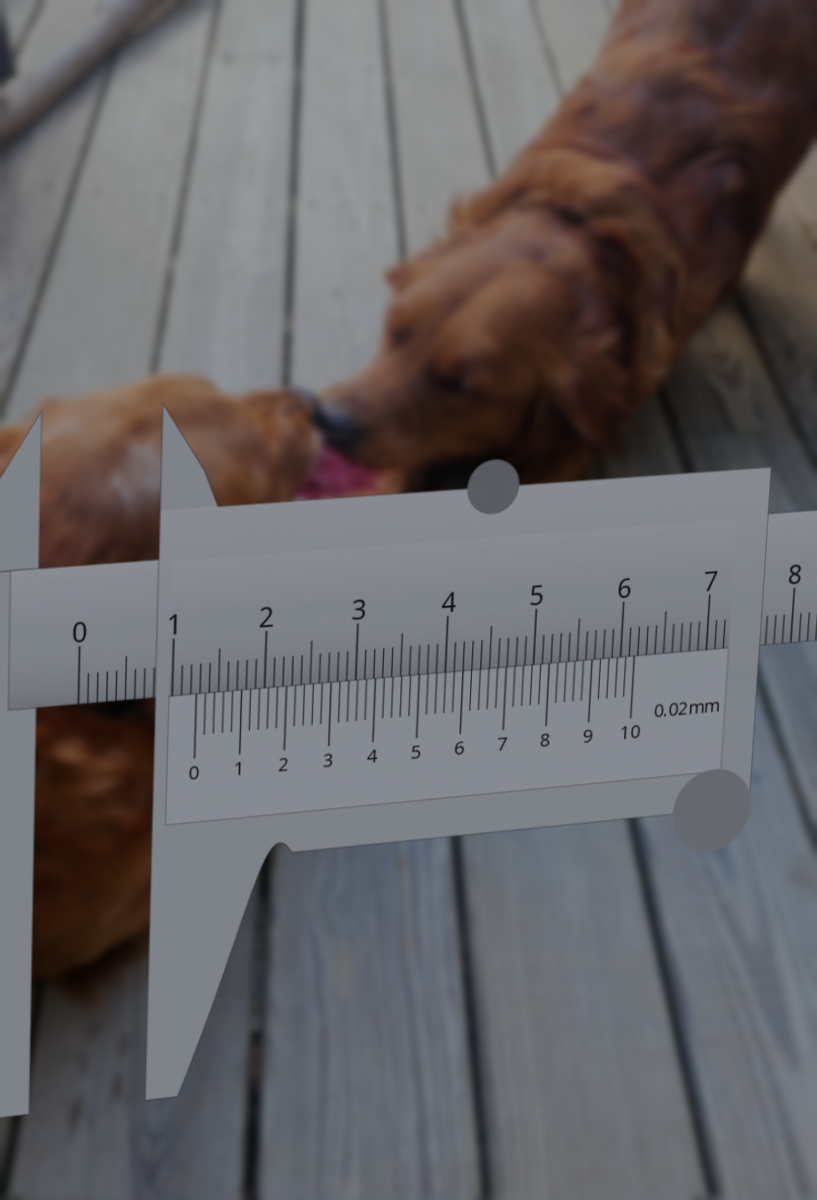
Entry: **12.6** mm
